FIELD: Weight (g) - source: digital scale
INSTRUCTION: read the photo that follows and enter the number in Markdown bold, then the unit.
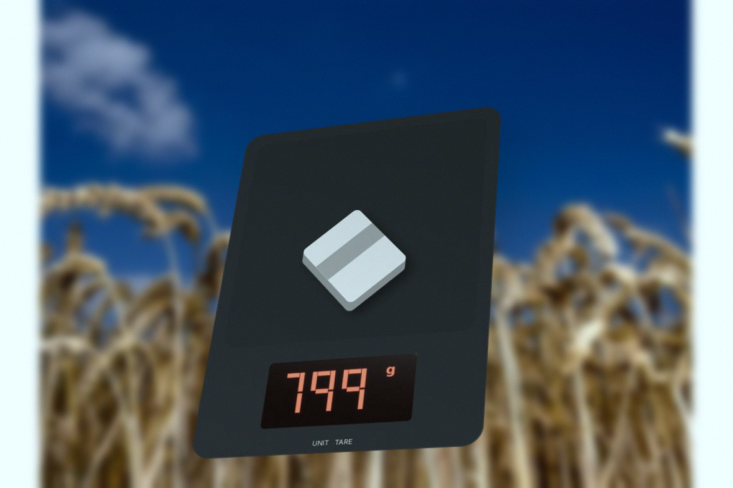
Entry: **799** g
